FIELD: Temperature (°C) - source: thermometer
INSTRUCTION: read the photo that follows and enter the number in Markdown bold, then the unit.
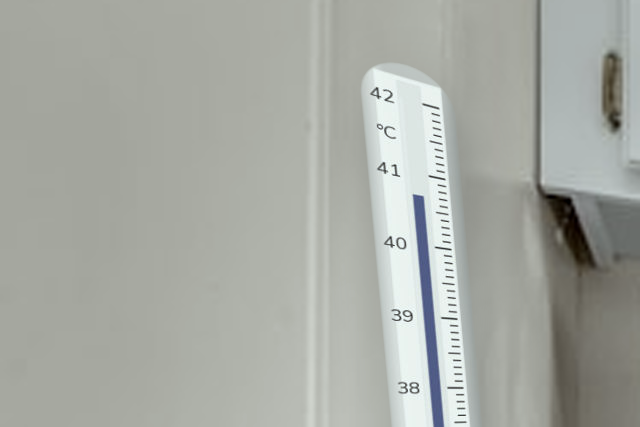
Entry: **40.7** °C
